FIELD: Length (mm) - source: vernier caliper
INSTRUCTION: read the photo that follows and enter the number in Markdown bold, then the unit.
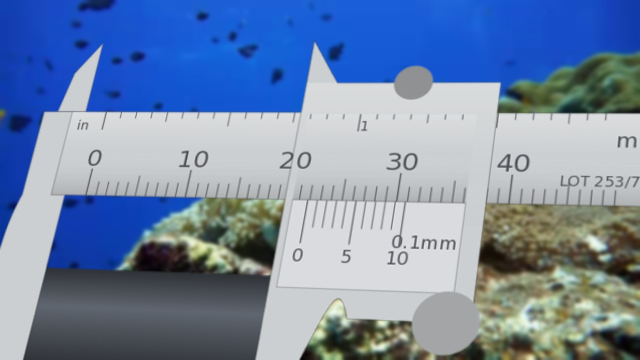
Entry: **21.8** mm
